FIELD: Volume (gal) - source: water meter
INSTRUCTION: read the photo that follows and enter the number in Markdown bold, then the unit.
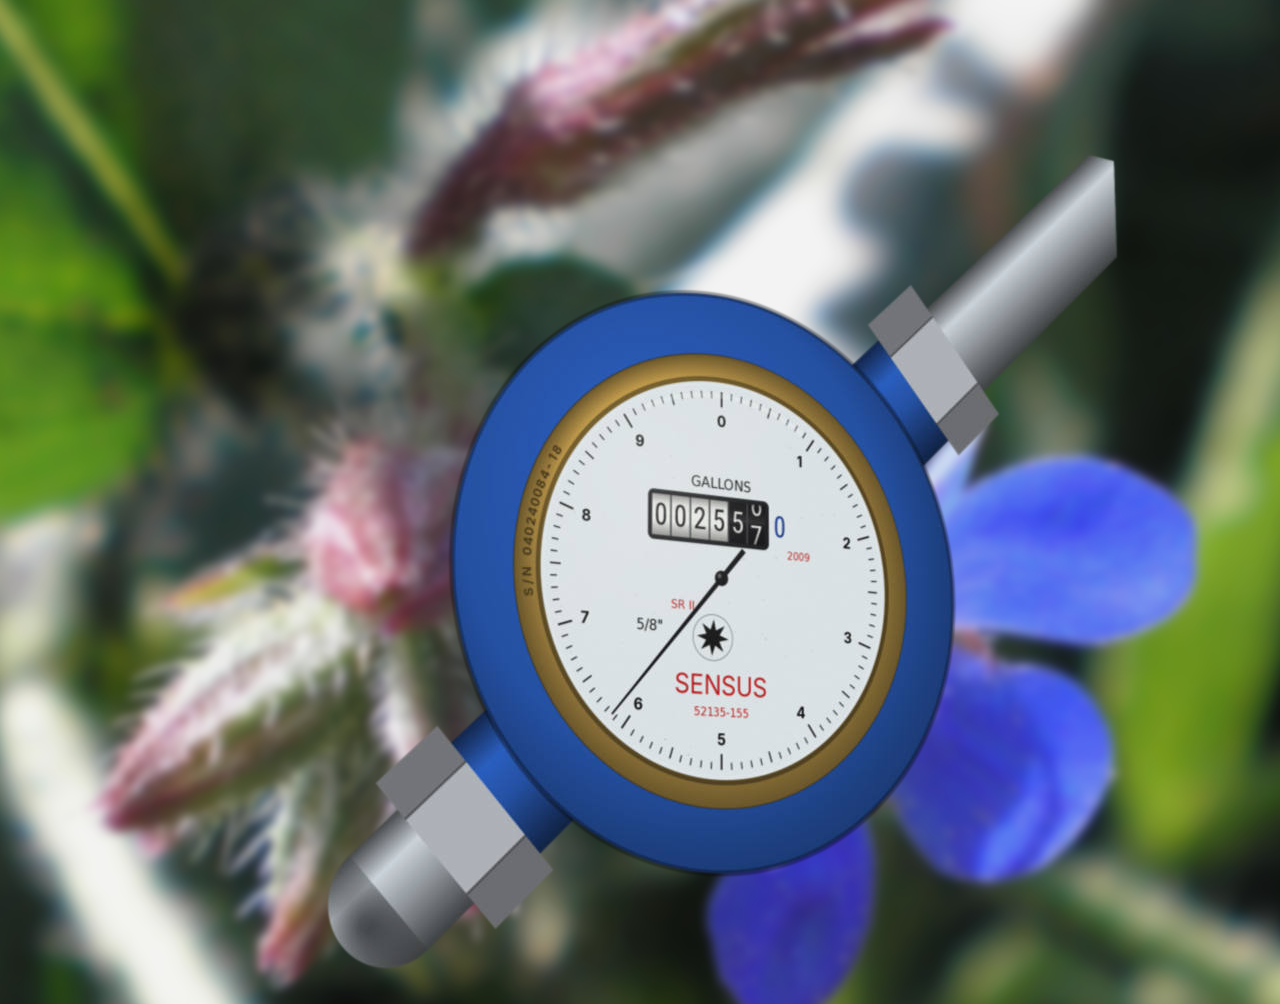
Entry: **25566.1** gal
